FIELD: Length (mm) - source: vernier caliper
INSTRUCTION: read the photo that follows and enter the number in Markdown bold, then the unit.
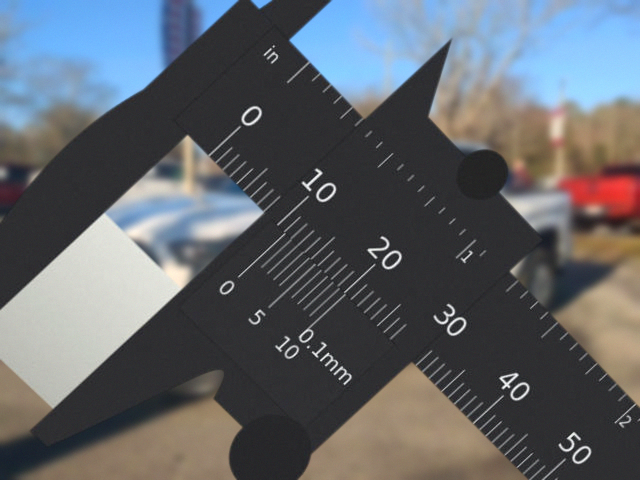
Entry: **11.2** mm
